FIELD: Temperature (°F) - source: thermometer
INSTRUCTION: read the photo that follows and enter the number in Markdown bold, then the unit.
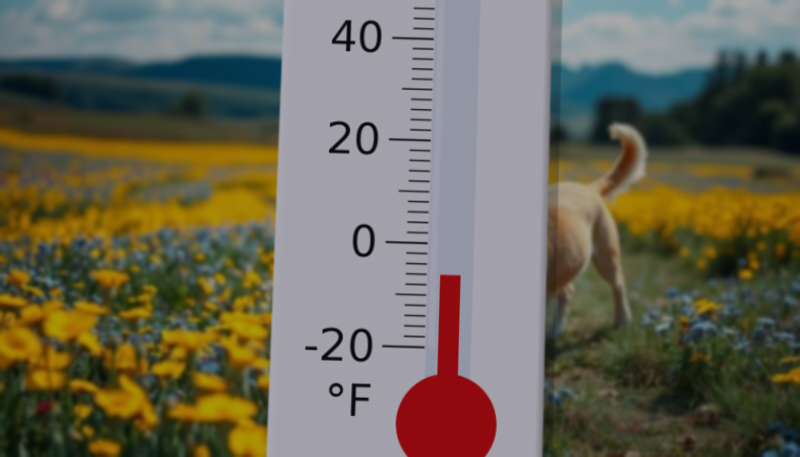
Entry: **-6** °F
